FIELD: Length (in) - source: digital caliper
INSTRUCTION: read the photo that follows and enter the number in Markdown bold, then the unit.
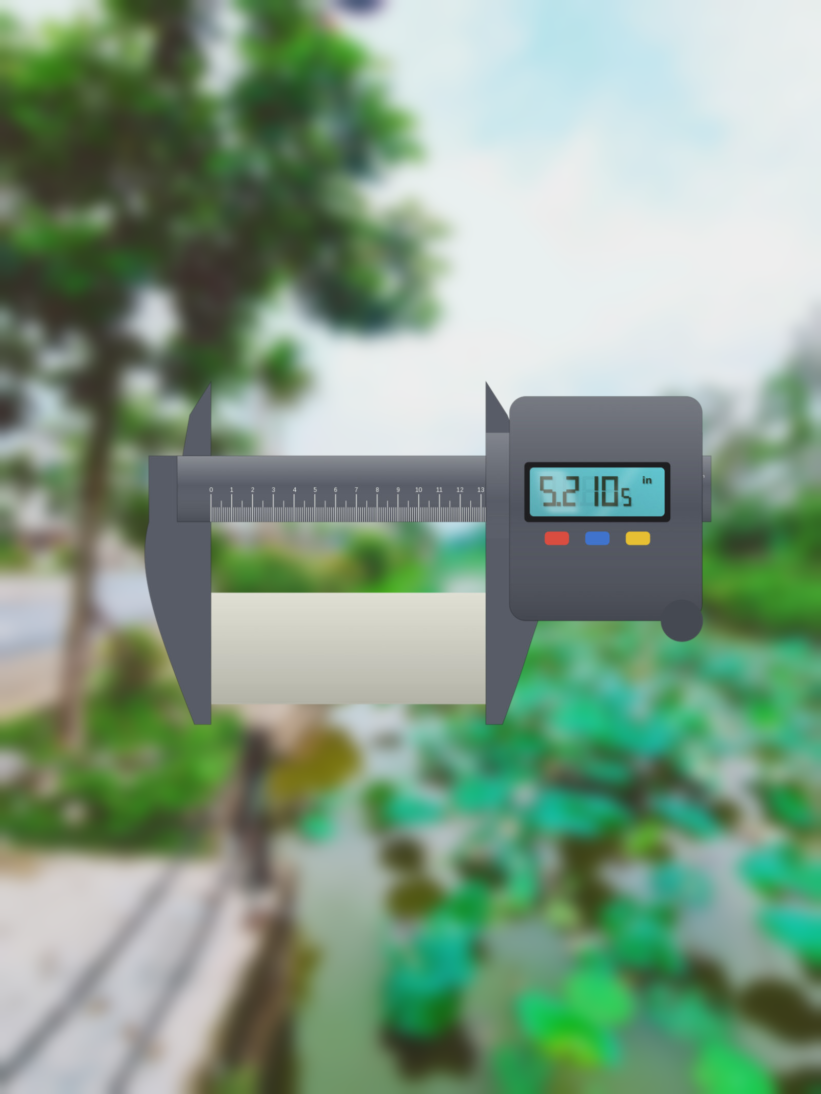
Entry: **5.2105** in
